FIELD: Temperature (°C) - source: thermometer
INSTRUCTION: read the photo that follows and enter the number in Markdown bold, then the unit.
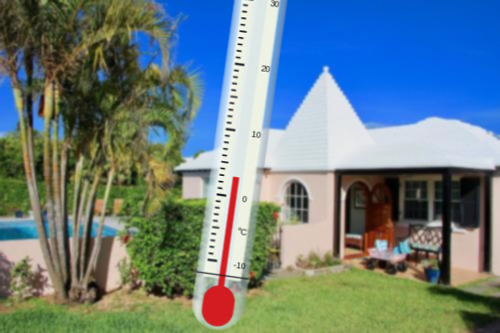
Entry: **3** °C
